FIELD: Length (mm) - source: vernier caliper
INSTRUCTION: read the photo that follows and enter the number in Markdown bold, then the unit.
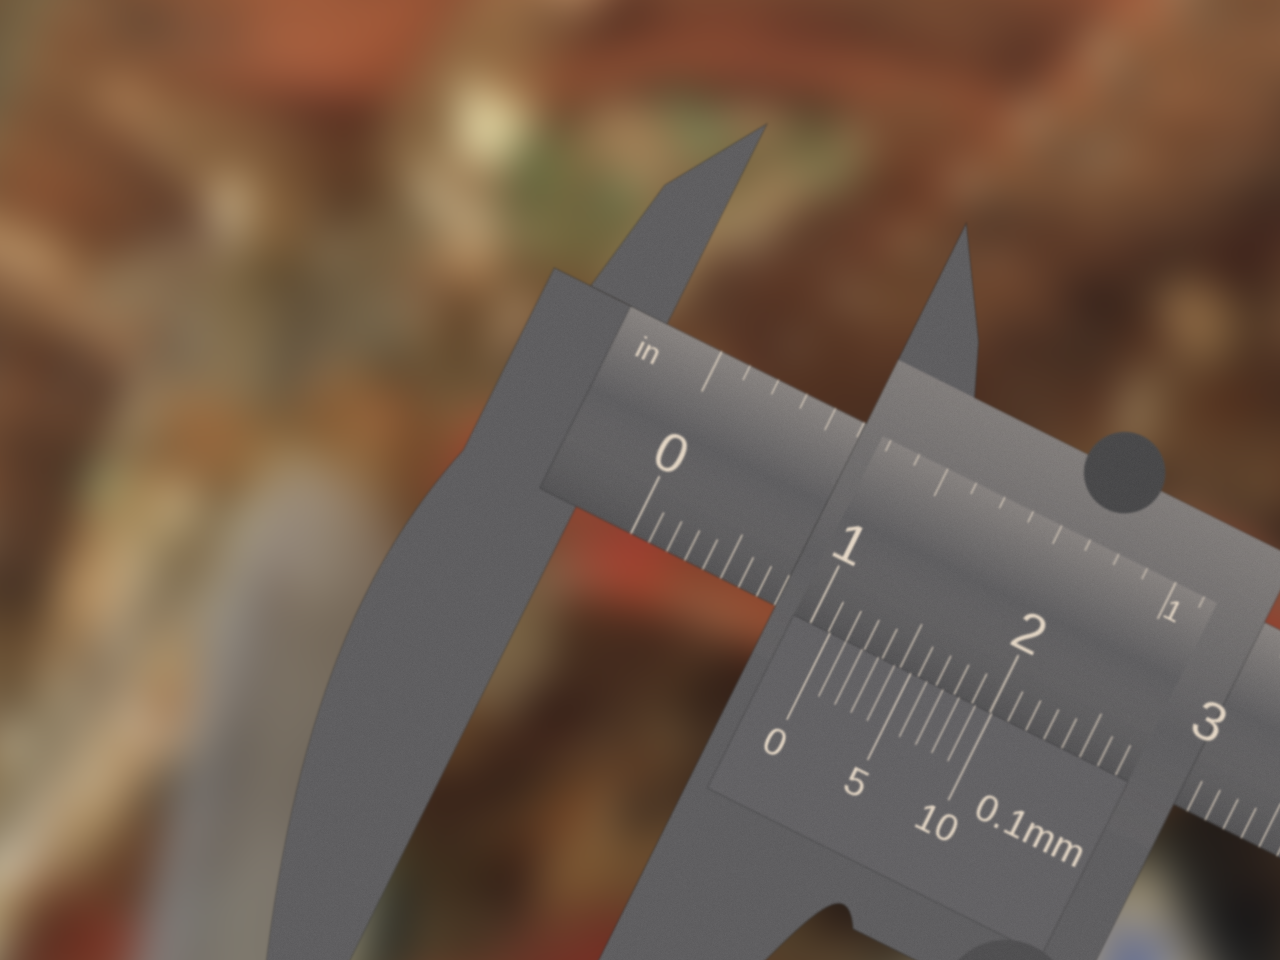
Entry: **11.1** mm
